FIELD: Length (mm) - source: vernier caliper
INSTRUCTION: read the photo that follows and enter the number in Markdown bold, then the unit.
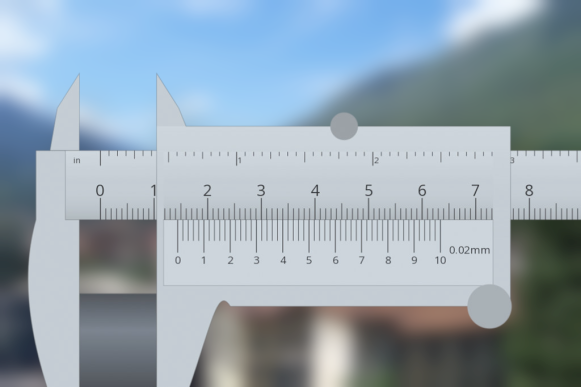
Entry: **14.4** mm
